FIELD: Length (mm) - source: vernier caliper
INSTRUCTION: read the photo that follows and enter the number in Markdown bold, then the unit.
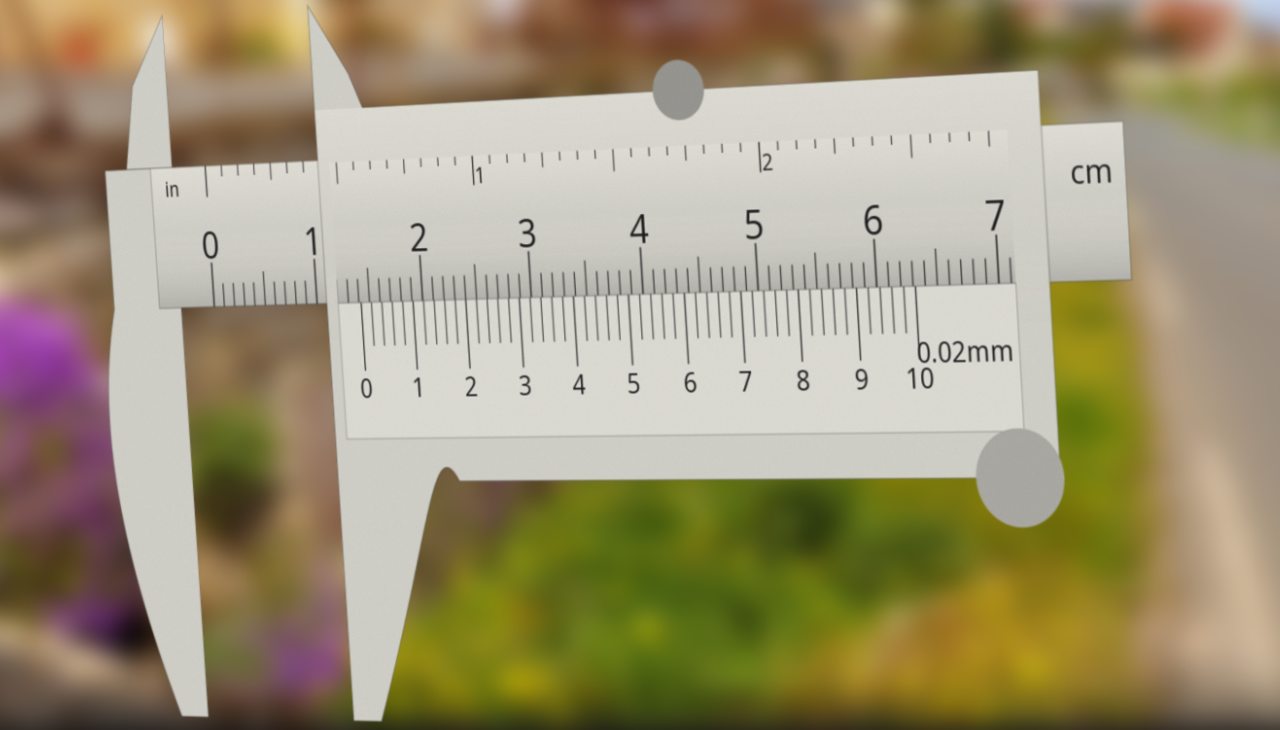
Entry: **14.2** mm
